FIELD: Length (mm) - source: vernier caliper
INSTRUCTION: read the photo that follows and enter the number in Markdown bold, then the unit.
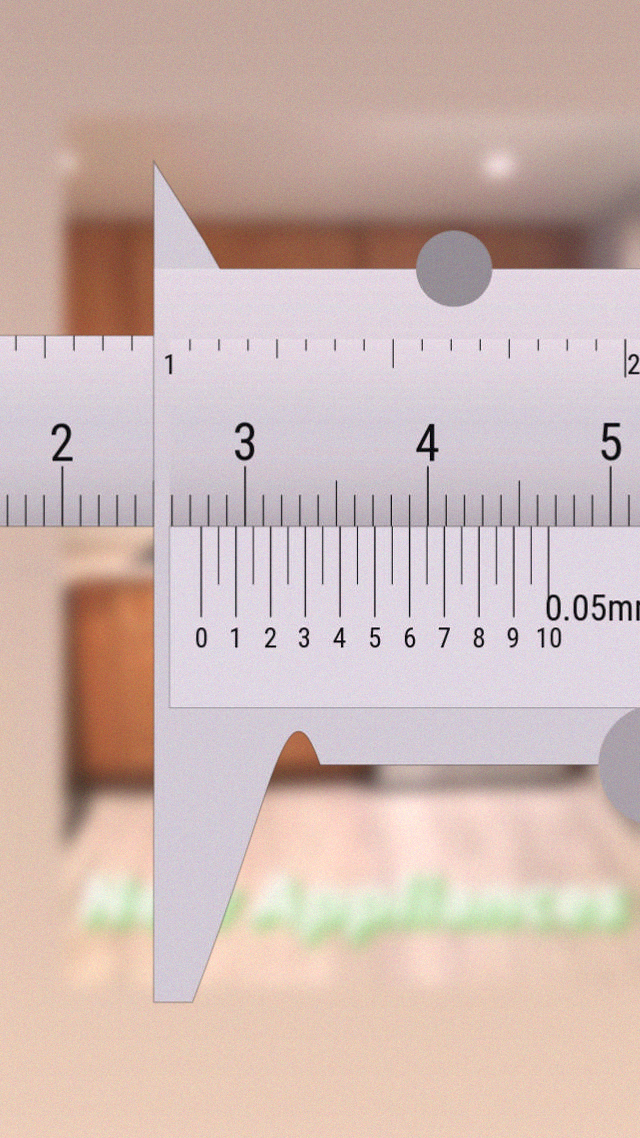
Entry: **27.6** mm
